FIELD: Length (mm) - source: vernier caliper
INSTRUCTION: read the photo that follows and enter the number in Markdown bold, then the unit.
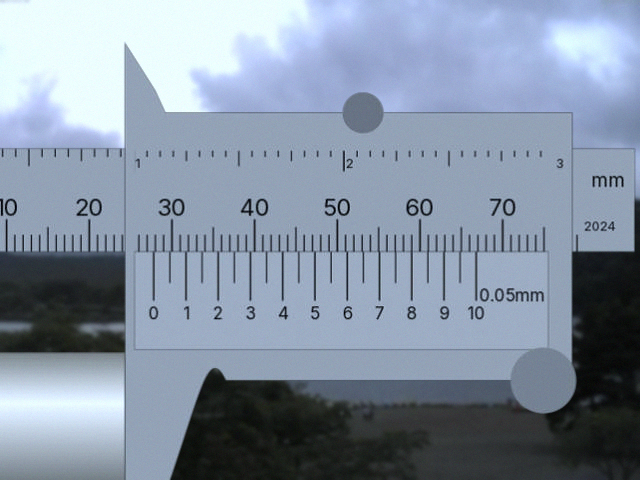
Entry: **27.8** mm
